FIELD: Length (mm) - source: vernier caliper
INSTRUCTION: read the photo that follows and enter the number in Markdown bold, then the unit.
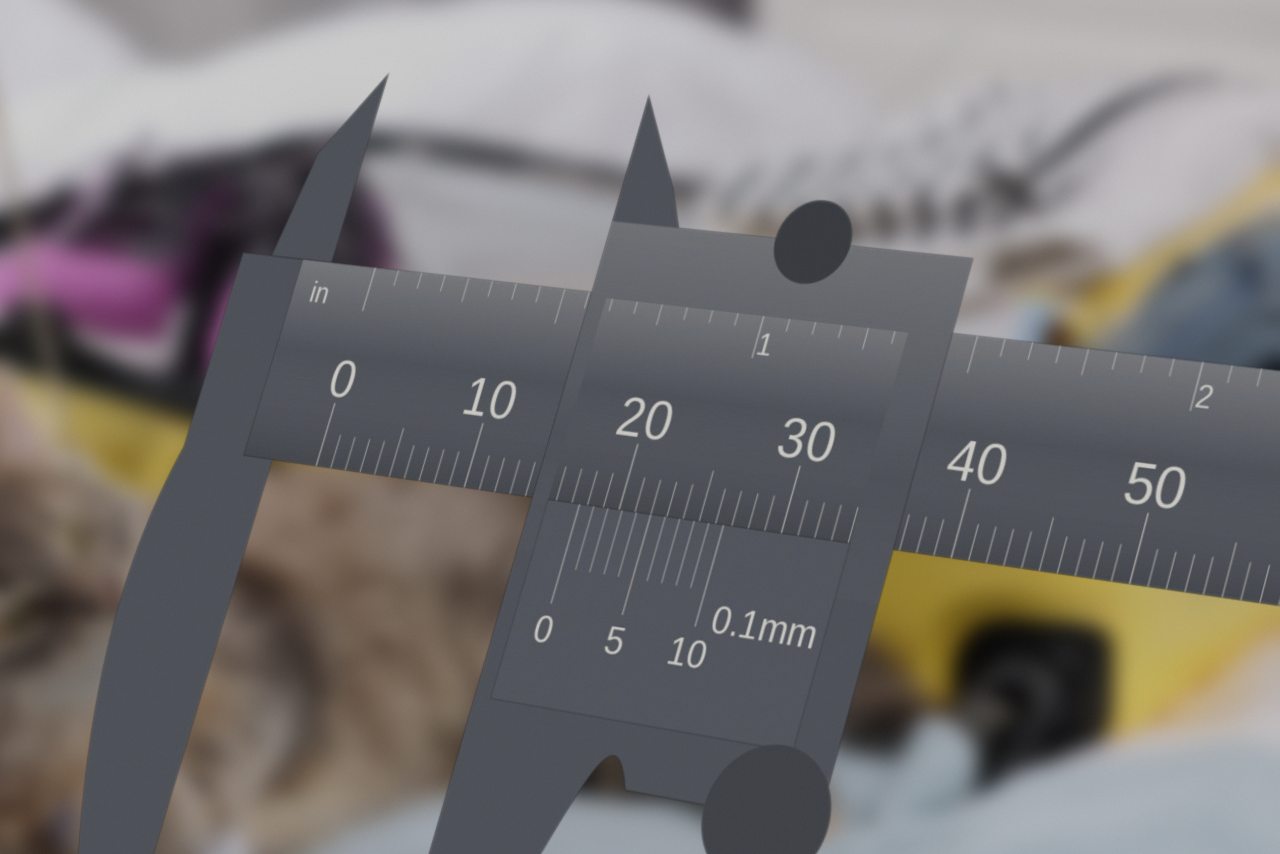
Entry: **17.5** mm
